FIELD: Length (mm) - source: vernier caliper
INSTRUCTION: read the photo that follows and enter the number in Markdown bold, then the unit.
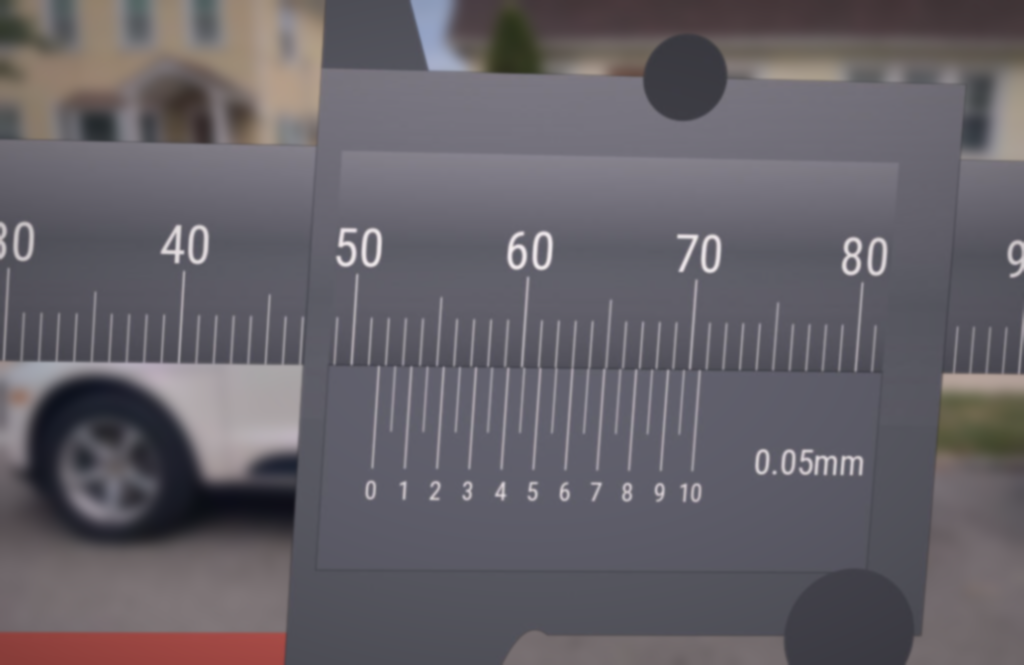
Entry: **51.6** mm
